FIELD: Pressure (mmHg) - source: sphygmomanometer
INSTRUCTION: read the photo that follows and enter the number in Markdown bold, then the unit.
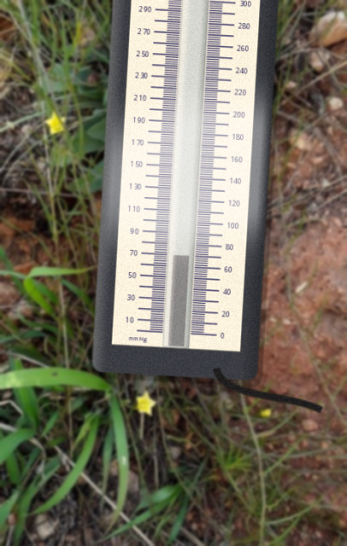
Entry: **70** mmHg
